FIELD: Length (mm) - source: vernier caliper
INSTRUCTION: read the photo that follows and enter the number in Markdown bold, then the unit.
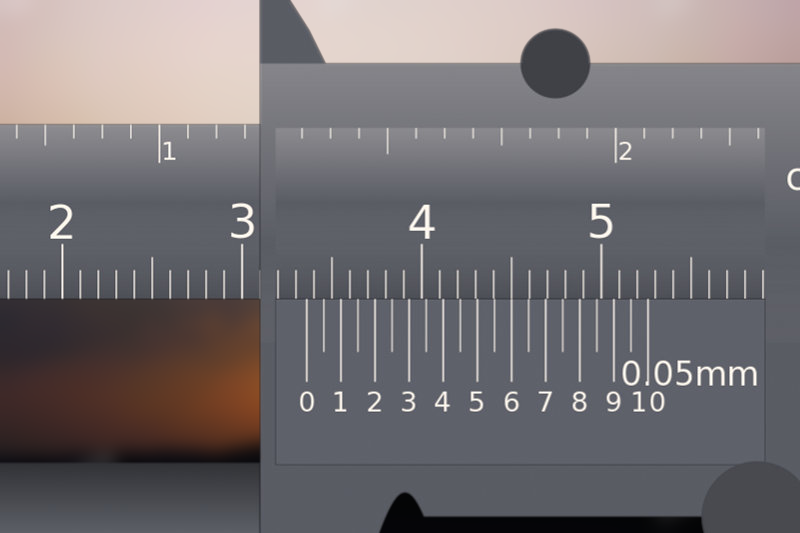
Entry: **33.6** mm
